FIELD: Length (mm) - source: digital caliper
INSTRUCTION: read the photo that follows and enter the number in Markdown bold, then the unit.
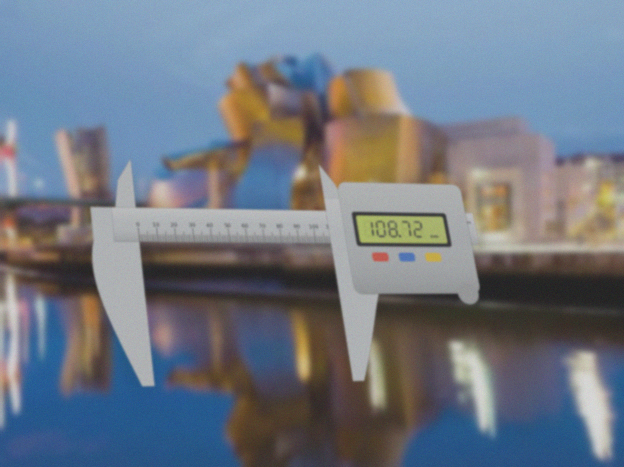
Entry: **108.72** mm
